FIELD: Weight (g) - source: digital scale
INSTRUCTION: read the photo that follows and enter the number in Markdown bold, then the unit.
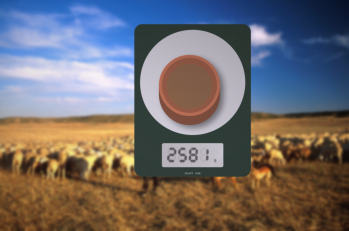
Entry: **2581** g
